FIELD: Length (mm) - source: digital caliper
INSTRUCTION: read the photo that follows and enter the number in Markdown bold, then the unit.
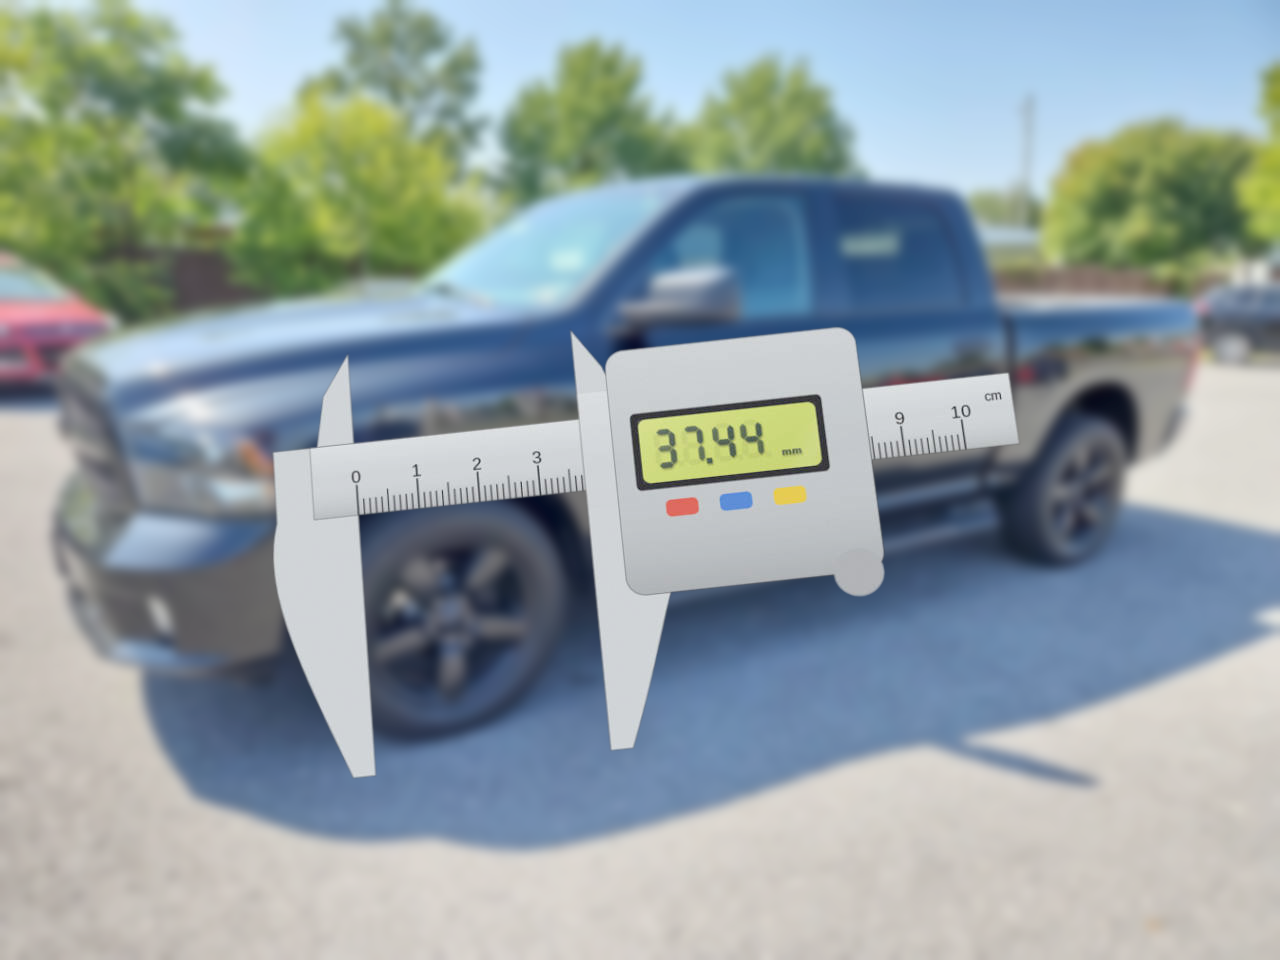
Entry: **37.44** mm
